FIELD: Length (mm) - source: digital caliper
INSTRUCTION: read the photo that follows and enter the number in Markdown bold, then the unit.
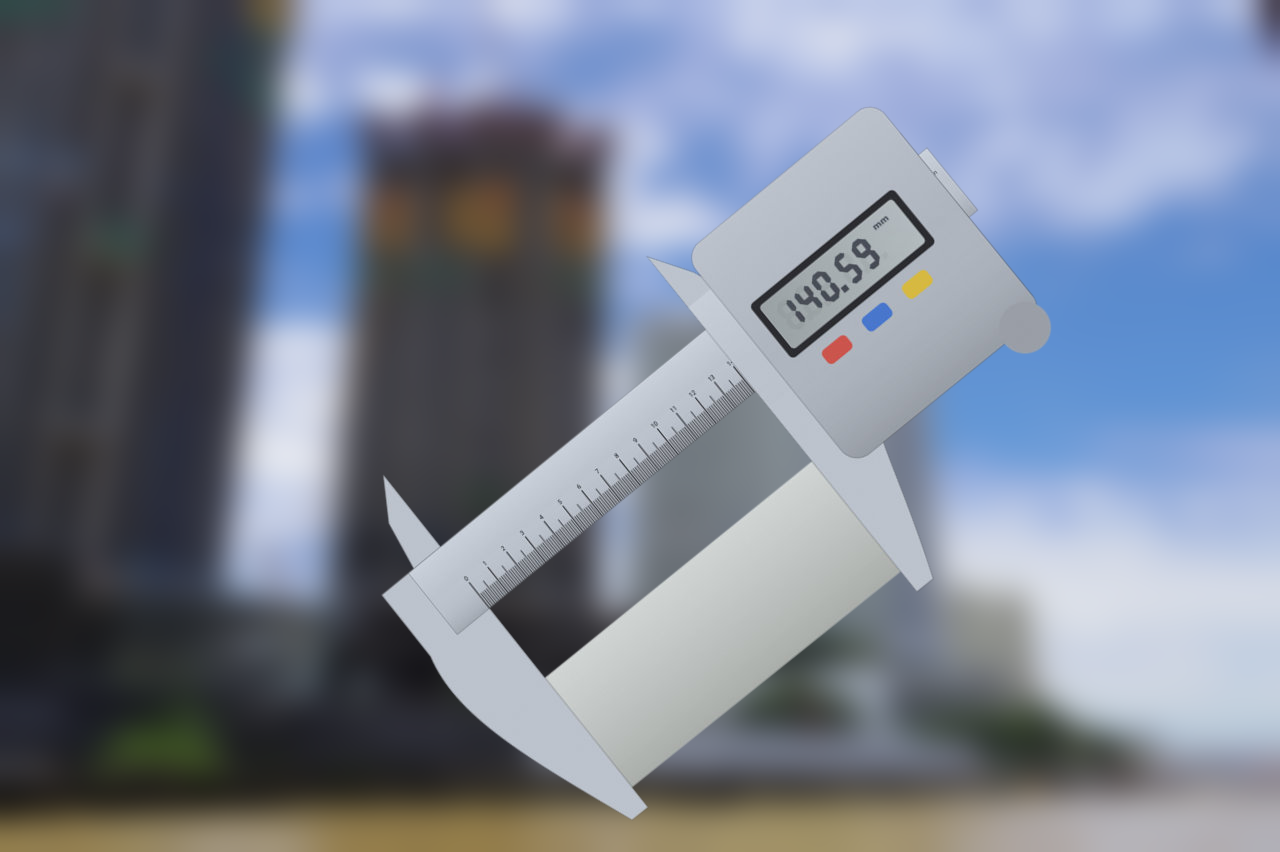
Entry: **140.59** mm
